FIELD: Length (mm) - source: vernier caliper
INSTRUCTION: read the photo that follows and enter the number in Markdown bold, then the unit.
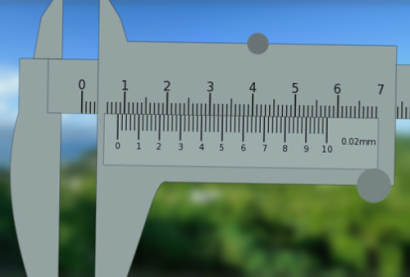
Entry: **8.5** mm
